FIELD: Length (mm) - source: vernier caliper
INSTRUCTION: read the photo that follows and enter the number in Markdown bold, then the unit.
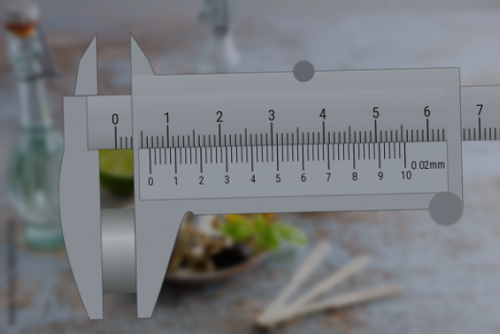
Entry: **6.5** mm
